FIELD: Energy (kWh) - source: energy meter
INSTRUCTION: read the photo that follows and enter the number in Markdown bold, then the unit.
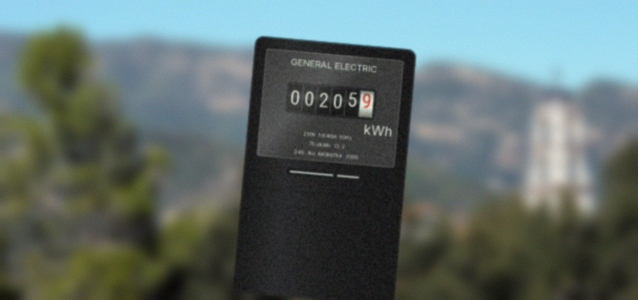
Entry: **205.9** kWh
